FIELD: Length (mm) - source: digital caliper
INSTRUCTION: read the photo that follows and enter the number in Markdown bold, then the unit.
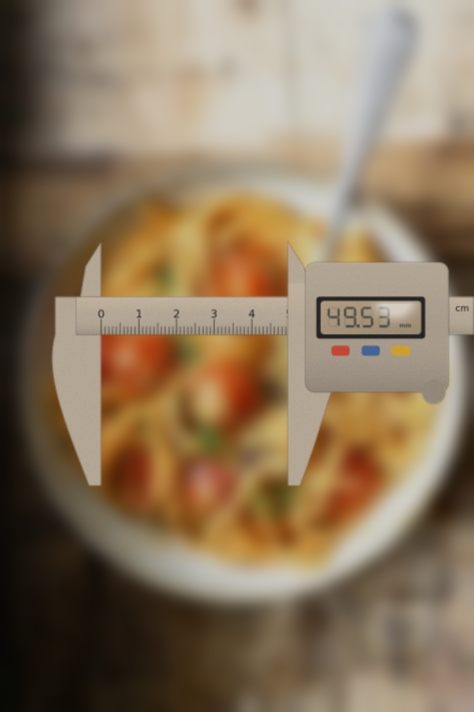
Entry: **49.53** mm
